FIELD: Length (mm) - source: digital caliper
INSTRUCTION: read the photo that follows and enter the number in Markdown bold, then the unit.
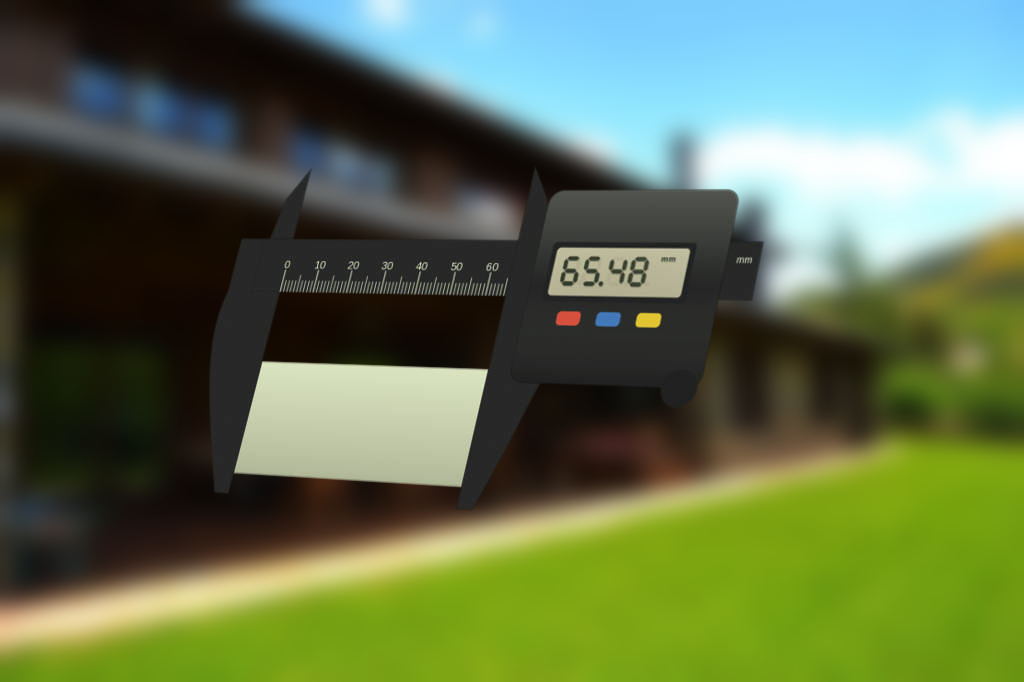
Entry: **65.48** mm
